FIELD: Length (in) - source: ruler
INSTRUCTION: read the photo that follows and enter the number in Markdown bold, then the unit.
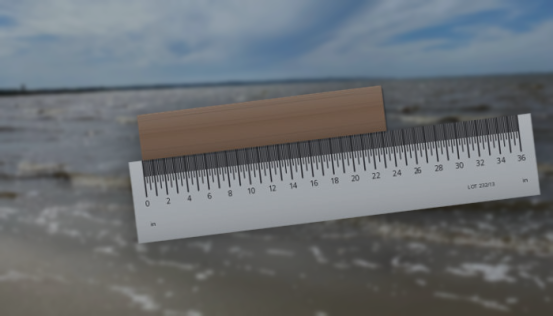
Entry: **23.5** in
